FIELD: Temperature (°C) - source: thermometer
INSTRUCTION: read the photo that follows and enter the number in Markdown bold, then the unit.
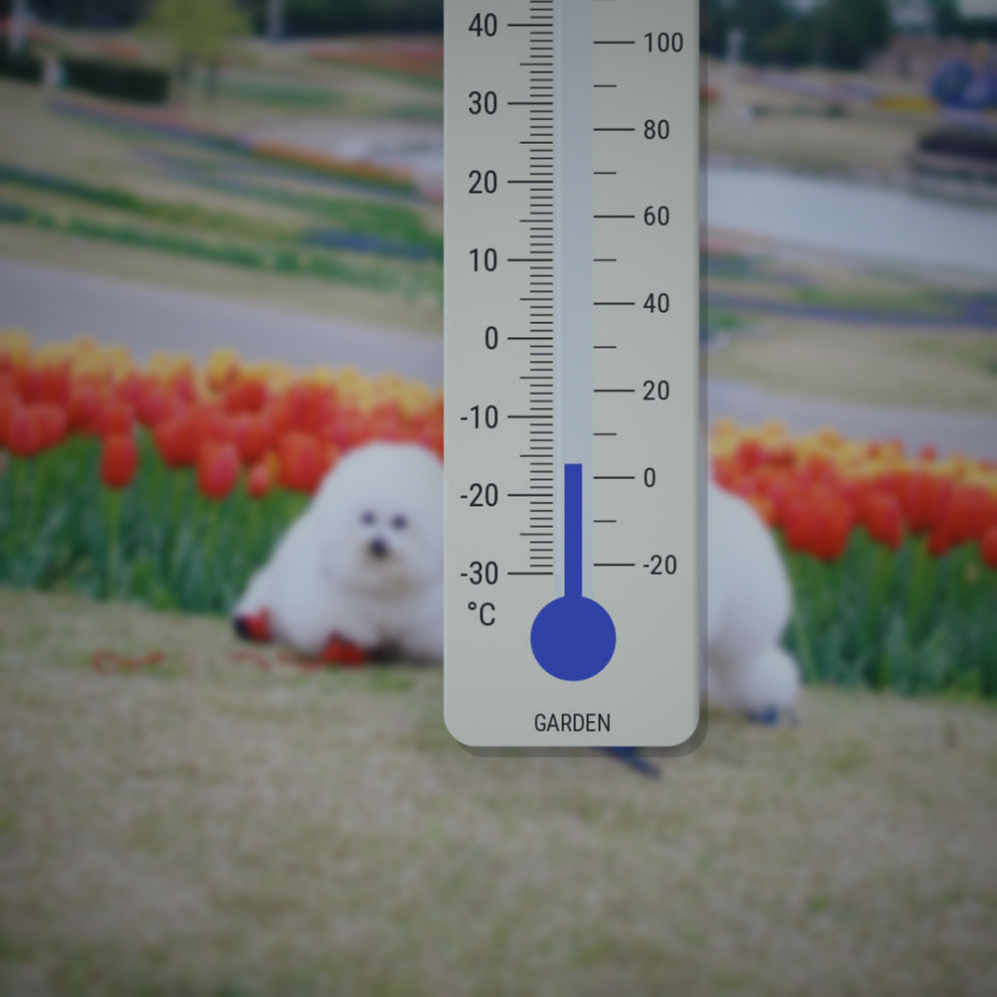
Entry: **-16** °C
